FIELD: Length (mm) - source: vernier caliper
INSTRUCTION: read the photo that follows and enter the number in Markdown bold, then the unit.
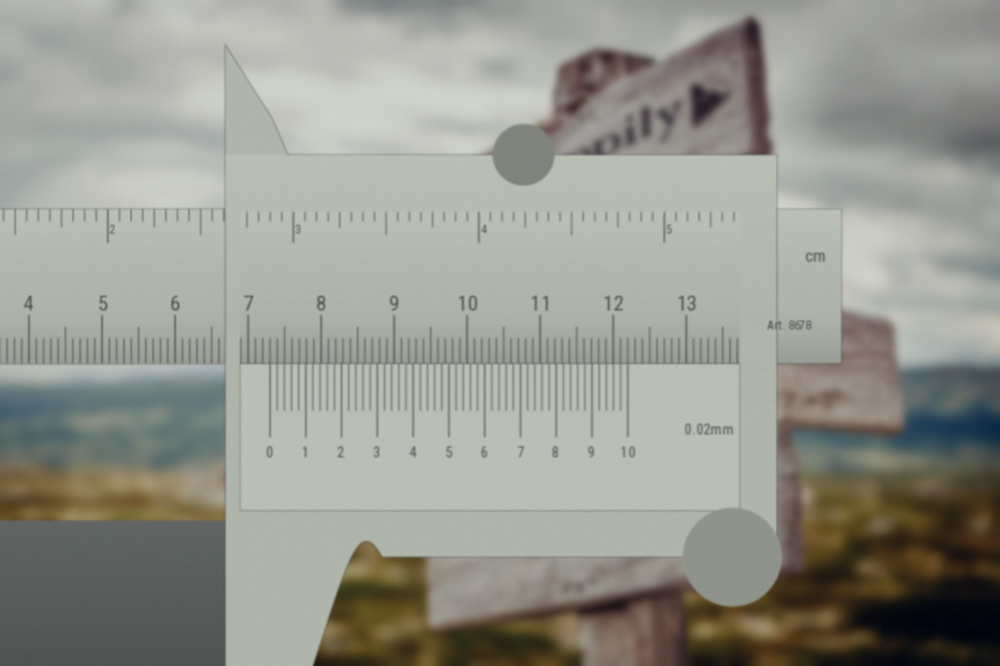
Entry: **73.0** mm
